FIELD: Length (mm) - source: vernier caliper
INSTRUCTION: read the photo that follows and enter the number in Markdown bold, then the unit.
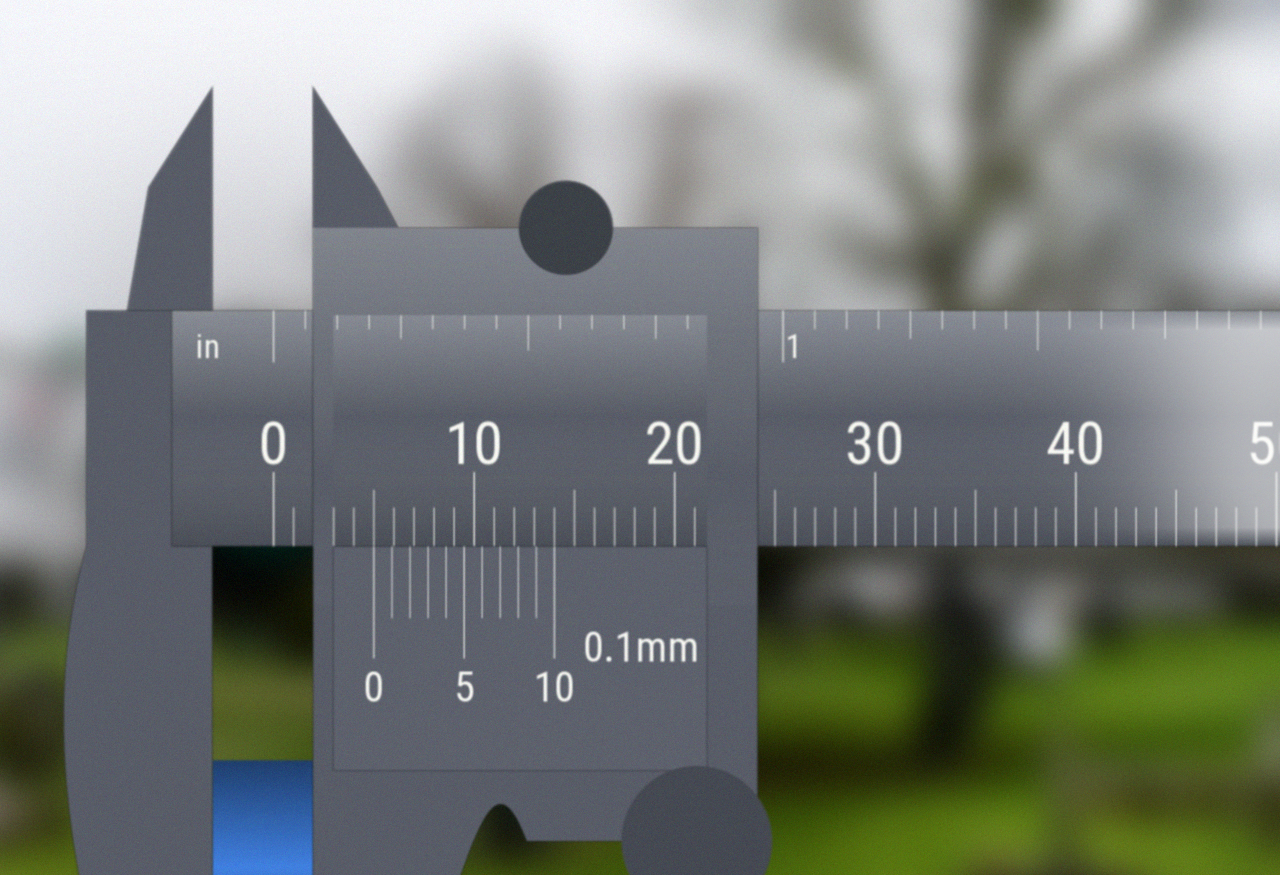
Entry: **5.0** mm
